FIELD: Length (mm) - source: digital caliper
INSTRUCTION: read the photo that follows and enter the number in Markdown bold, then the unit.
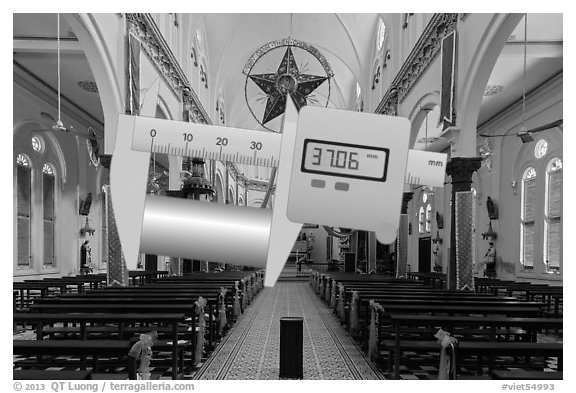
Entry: **37.06** mm
